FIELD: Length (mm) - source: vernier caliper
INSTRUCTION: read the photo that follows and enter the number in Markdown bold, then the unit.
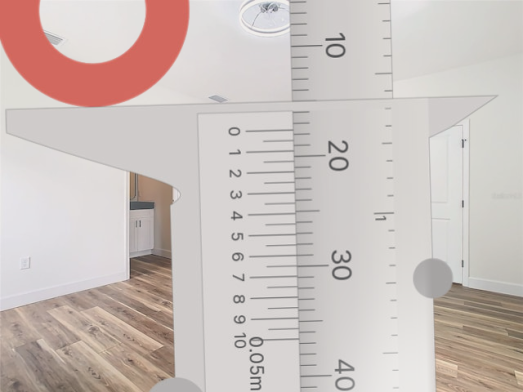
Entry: **17.6** mm
